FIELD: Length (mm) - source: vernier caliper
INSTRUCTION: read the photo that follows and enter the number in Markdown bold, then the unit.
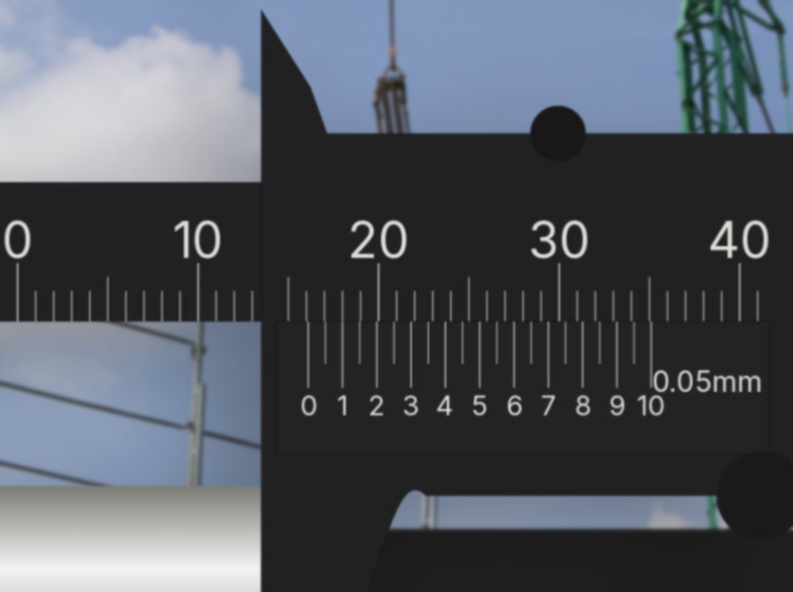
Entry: **16.1** mm
